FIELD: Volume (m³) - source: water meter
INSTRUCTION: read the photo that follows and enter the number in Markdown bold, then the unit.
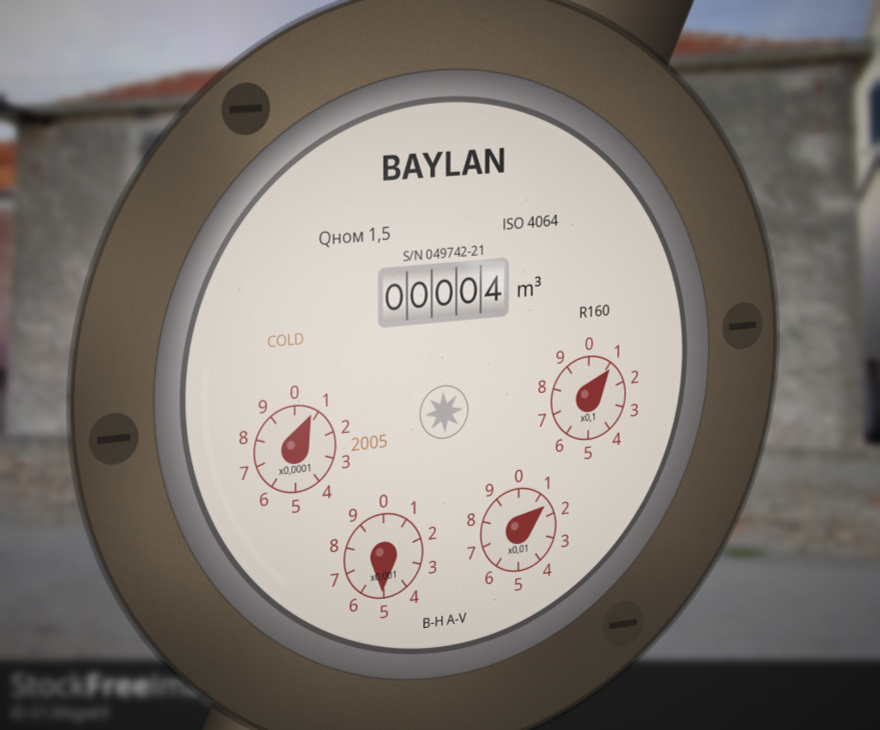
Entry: **4.1150** m³
